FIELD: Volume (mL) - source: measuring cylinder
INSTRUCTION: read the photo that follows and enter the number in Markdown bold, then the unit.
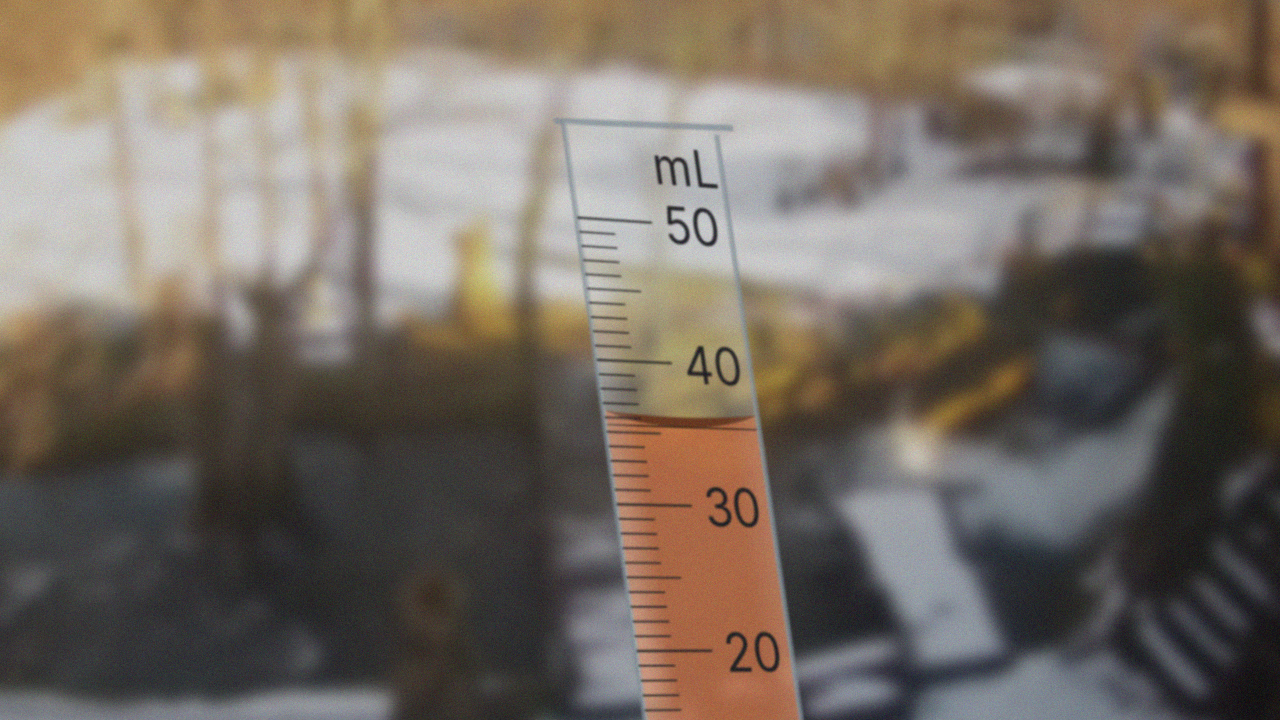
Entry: **35.5** mL
